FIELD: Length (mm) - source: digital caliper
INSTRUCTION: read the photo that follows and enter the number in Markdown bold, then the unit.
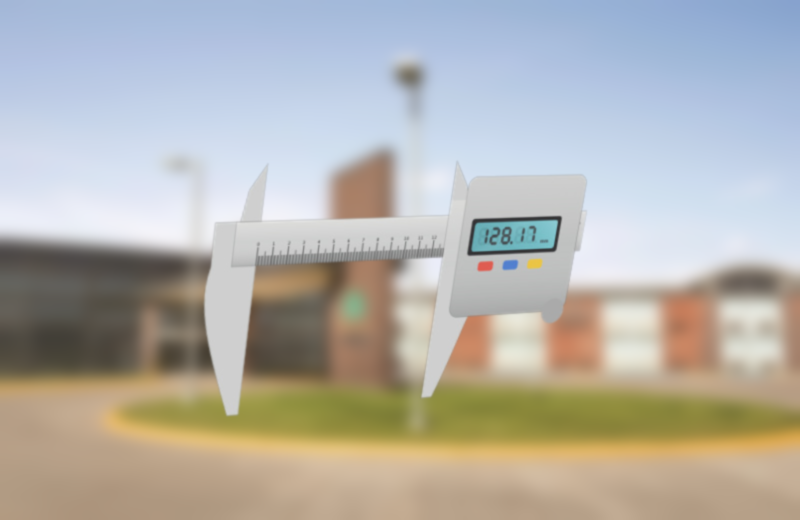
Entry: **128.17** mm
